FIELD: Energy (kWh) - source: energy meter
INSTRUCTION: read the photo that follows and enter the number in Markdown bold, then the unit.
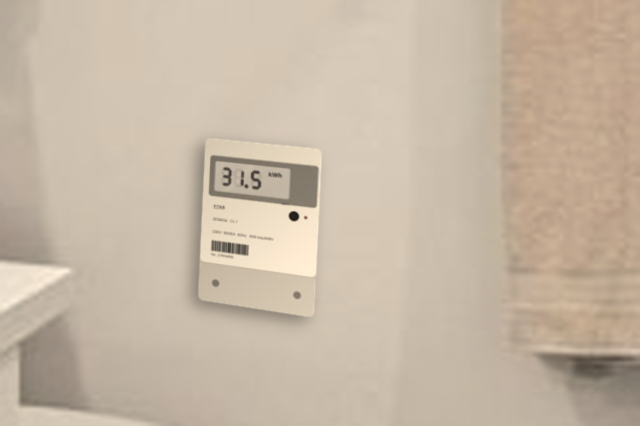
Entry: **31.5** kWh
